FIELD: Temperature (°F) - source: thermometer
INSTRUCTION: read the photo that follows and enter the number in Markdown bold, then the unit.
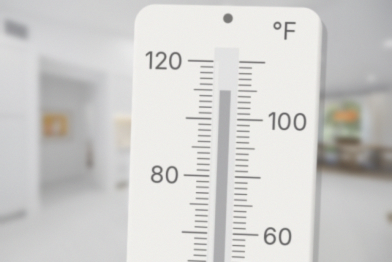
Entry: **110** °F
